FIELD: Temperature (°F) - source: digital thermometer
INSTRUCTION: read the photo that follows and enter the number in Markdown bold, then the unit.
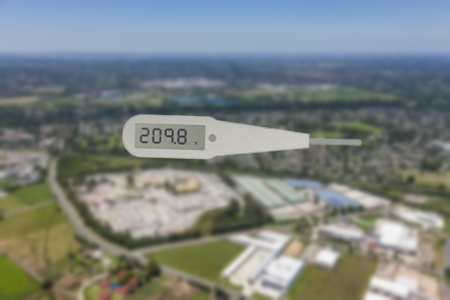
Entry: **209.8** °F
